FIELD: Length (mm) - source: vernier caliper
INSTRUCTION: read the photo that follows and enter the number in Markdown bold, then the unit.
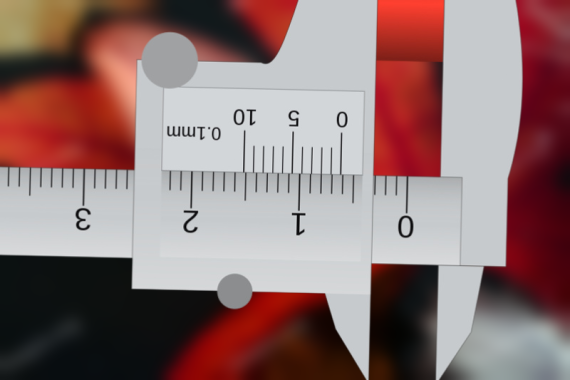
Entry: **6.2** mm
